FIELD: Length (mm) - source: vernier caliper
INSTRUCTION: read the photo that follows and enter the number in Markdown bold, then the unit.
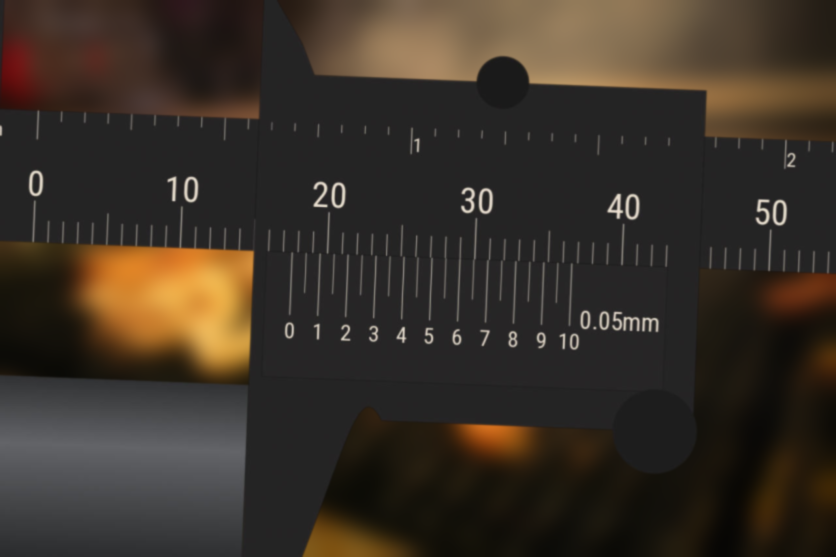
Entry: **17.6** mm
